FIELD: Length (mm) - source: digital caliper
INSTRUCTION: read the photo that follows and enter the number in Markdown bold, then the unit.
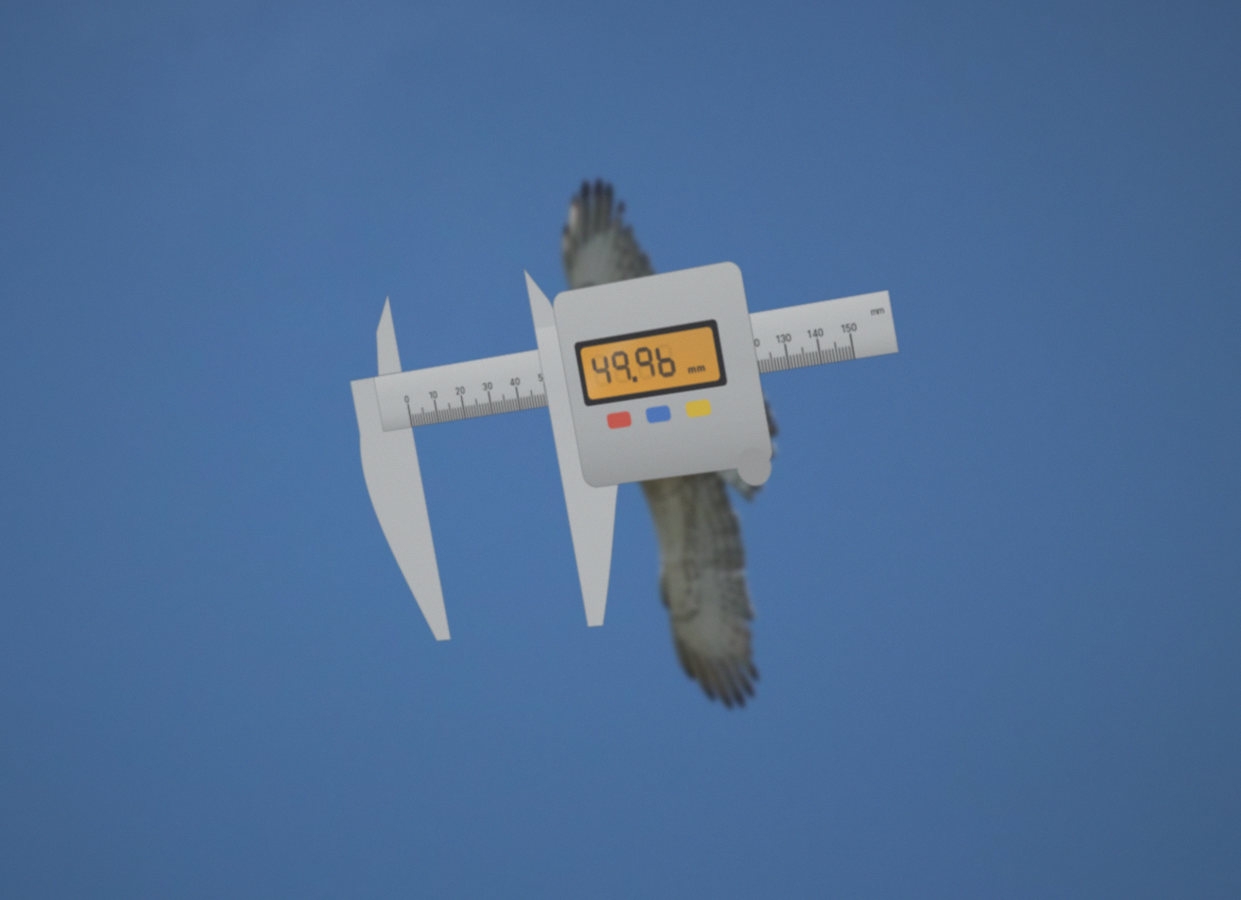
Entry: **49.96** mm
